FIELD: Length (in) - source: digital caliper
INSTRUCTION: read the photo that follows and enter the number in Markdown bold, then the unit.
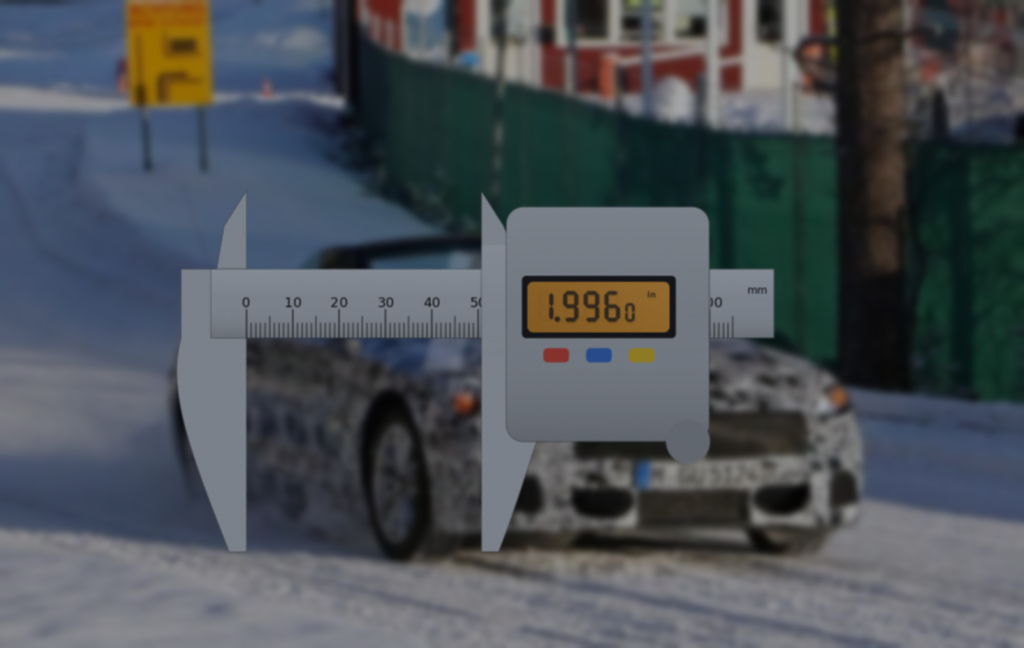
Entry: **1.9960** in
